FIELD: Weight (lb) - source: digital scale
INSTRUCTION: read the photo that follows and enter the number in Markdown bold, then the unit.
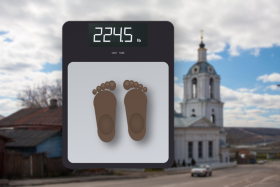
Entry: **224.5** lb
